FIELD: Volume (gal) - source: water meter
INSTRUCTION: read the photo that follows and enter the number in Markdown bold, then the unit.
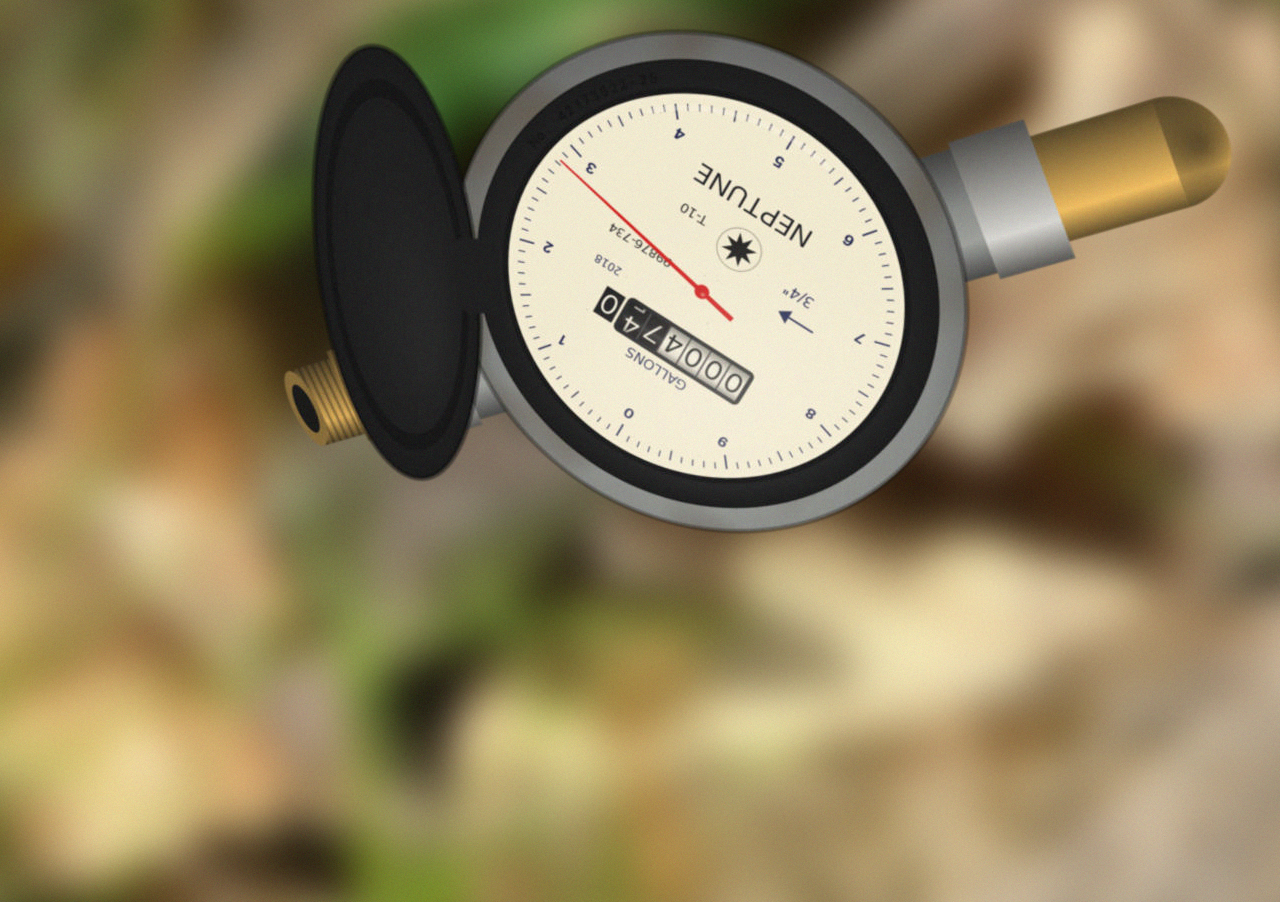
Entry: **4742.8** gal
